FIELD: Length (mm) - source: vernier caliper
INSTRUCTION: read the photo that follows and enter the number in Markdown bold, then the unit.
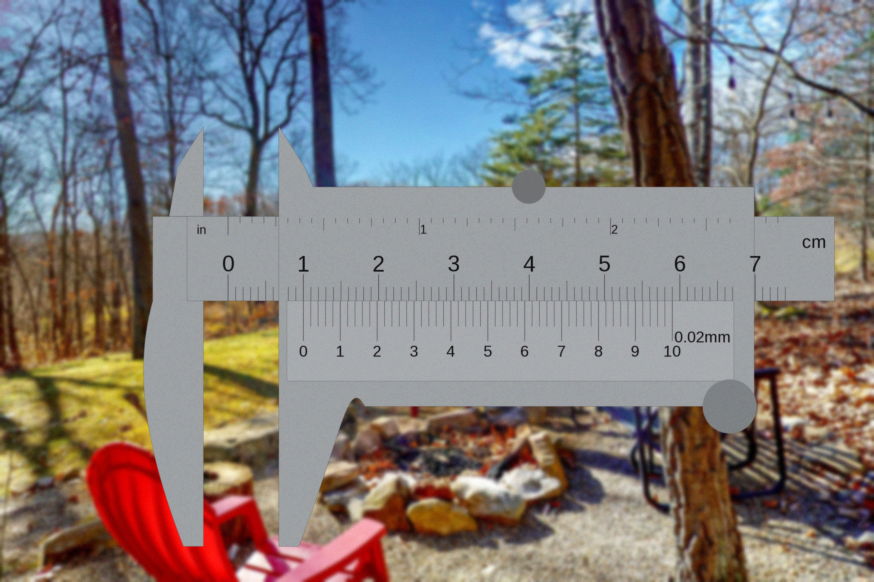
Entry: **10.0** mm
